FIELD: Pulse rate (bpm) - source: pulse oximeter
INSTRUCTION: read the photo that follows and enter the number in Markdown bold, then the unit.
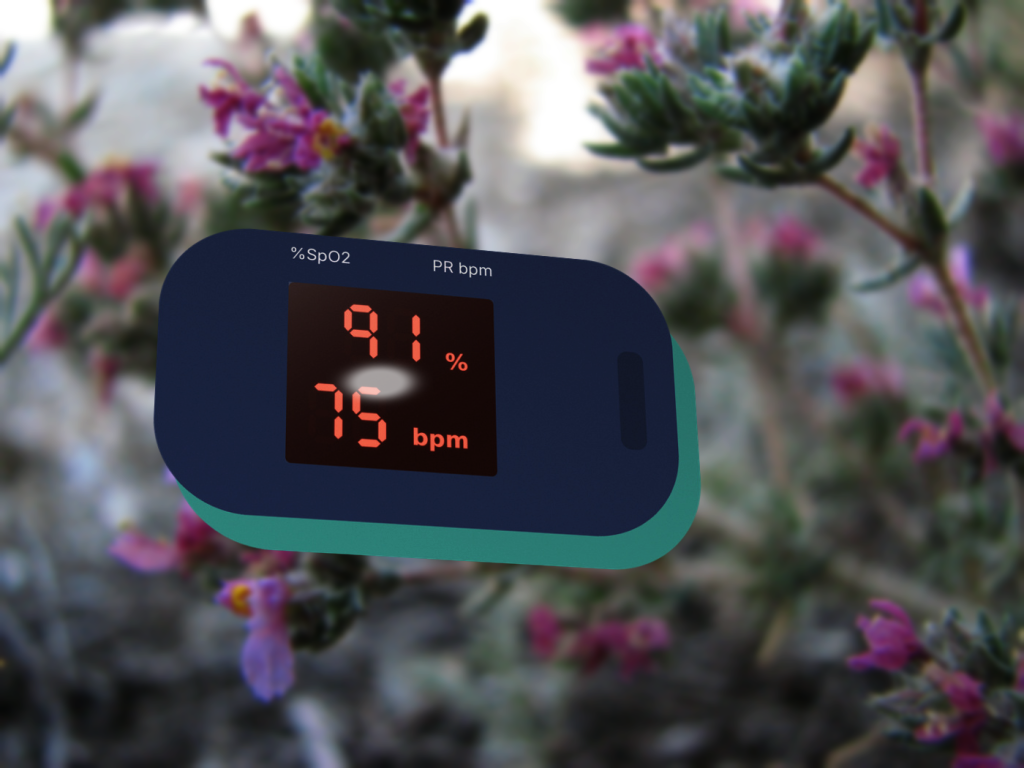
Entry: **75** bpm
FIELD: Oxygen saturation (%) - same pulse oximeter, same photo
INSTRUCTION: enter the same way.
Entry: **91** %
